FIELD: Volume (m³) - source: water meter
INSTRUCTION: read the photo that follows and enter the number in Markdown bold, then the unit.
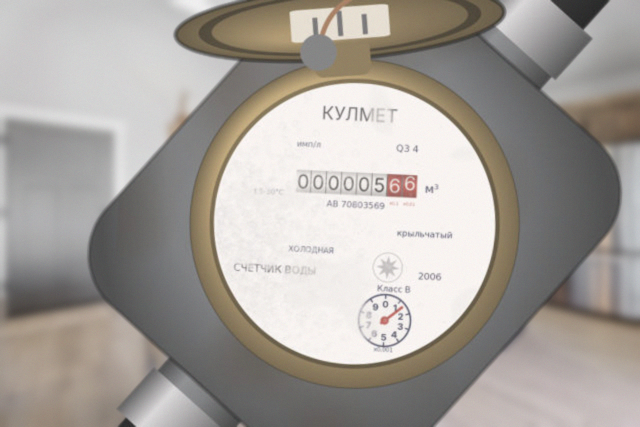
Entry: **5.661** m³
